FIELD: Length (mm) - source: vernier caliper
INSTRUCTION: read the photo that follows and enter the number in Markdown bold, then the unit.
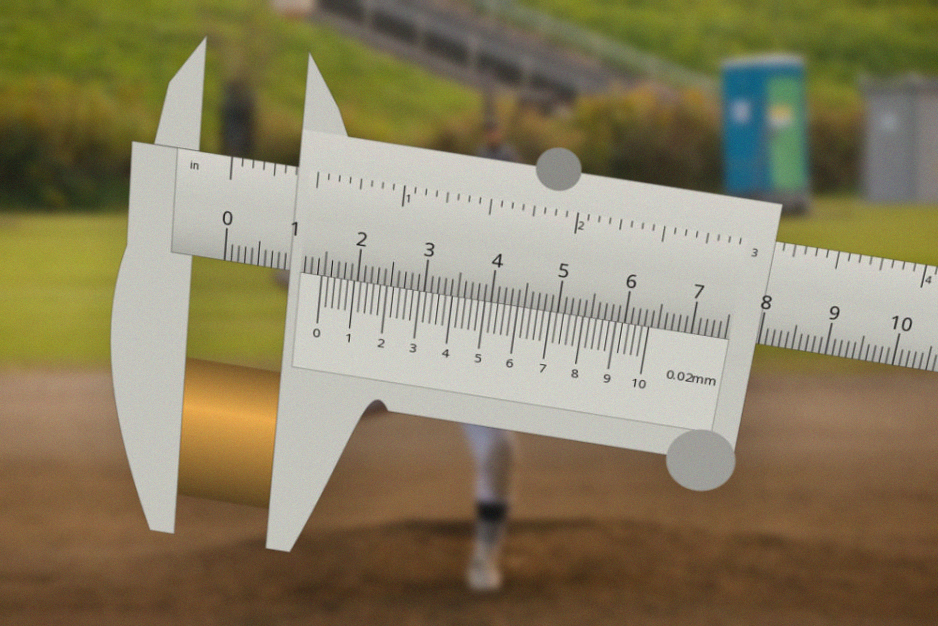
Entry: **14.6** mm
